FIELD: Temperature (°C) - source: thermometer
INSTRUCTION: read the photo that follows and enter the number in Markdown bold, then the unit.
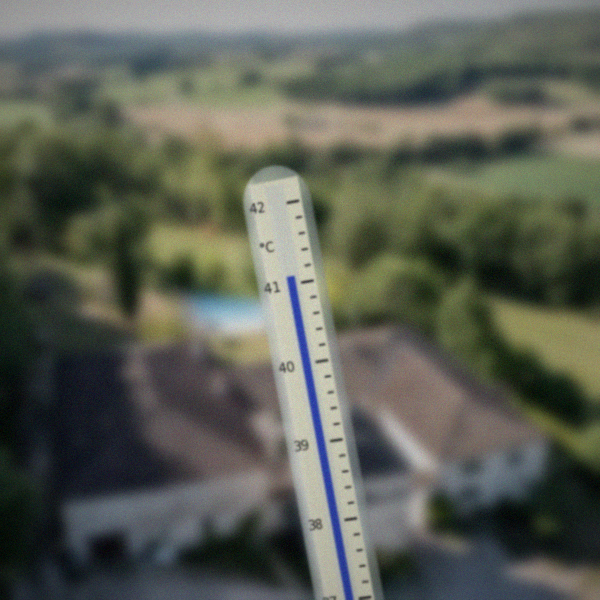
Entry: **41.1** °C
